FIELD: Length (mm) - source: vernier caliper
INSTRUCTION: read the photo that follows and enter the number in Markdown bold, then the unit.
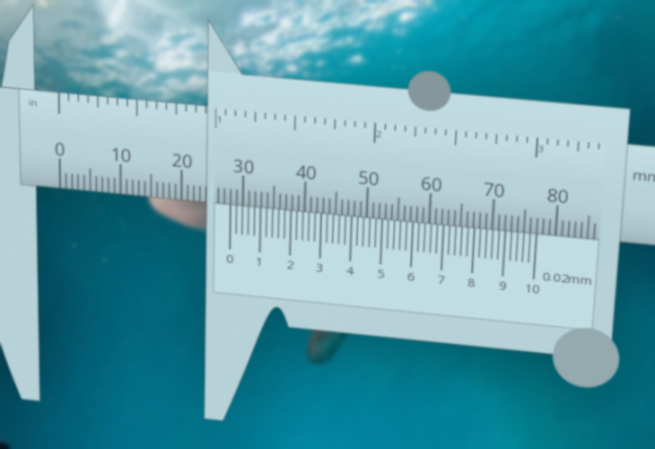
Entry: **28.0** mm
